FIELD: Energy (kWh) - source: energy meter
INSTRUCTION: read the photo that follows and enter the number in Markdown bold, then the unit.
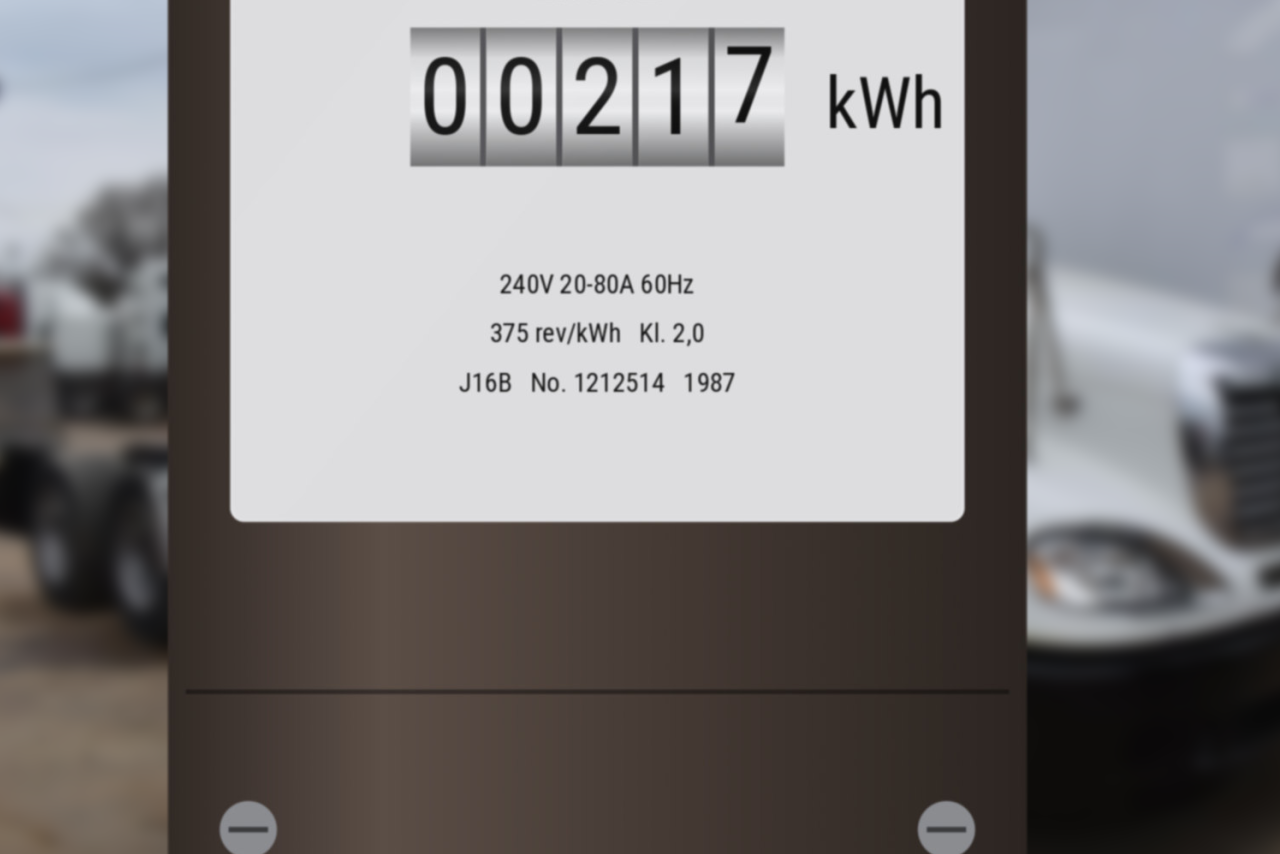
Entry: **217** kWh
